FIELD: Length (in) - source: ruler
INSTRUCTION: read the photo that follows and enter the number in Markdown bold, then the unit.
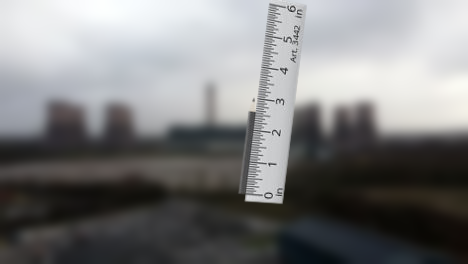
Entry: **3** in
